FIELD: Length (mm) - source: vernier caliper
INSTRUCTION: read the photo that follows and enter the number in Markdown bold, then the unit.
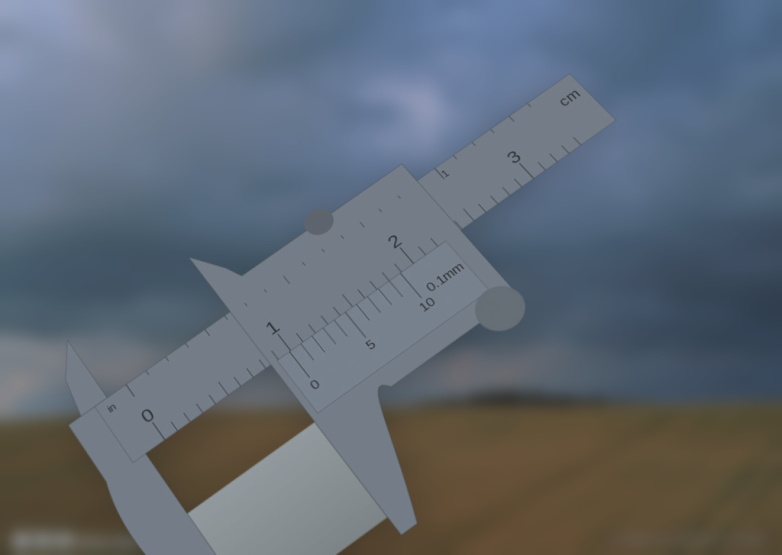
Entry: **9.9** mm
